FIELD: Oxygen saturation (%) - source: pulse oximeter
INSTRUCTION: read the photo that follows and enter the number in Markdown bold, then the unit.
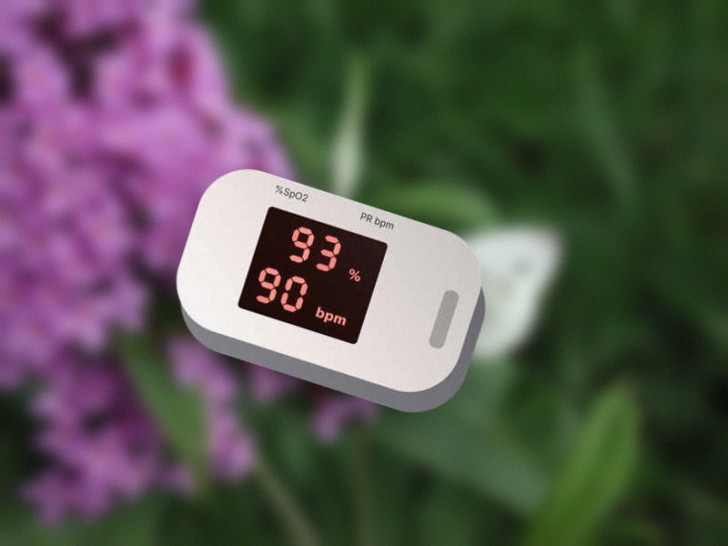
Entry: **93** %
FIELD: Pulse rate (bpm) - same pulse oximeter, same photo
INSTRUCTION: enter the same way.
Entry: **90** bpm
